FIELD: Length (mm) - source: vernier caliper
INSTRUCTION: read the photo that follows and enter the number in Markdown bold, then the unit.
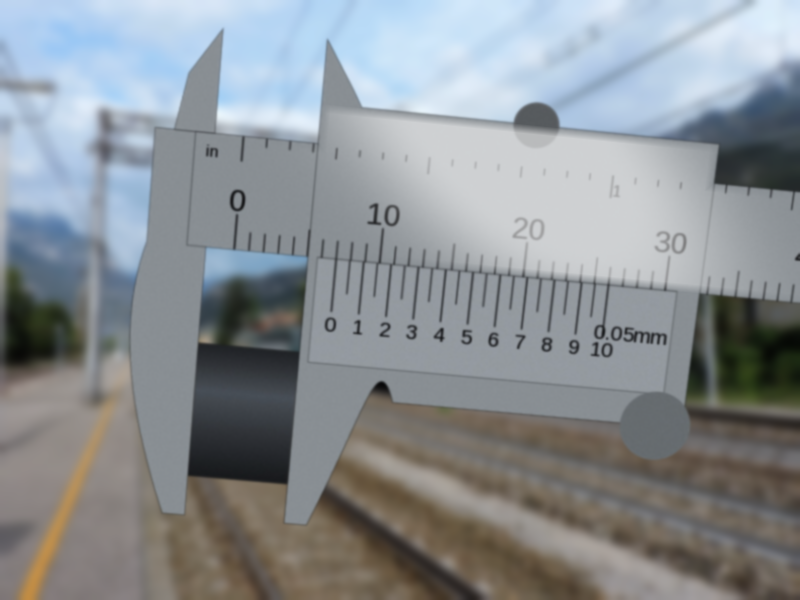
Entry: **7.0** mm
